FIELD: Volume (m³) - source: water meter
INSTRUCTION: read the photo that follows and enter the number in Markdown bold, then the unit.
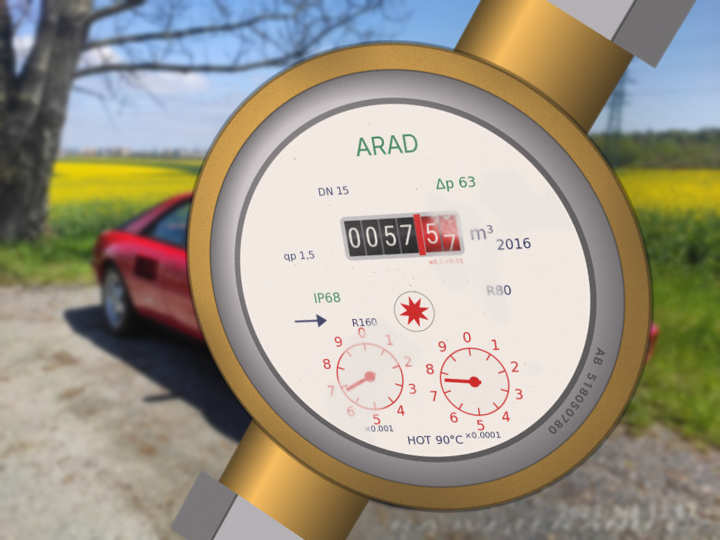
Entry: **57.5667** m³
